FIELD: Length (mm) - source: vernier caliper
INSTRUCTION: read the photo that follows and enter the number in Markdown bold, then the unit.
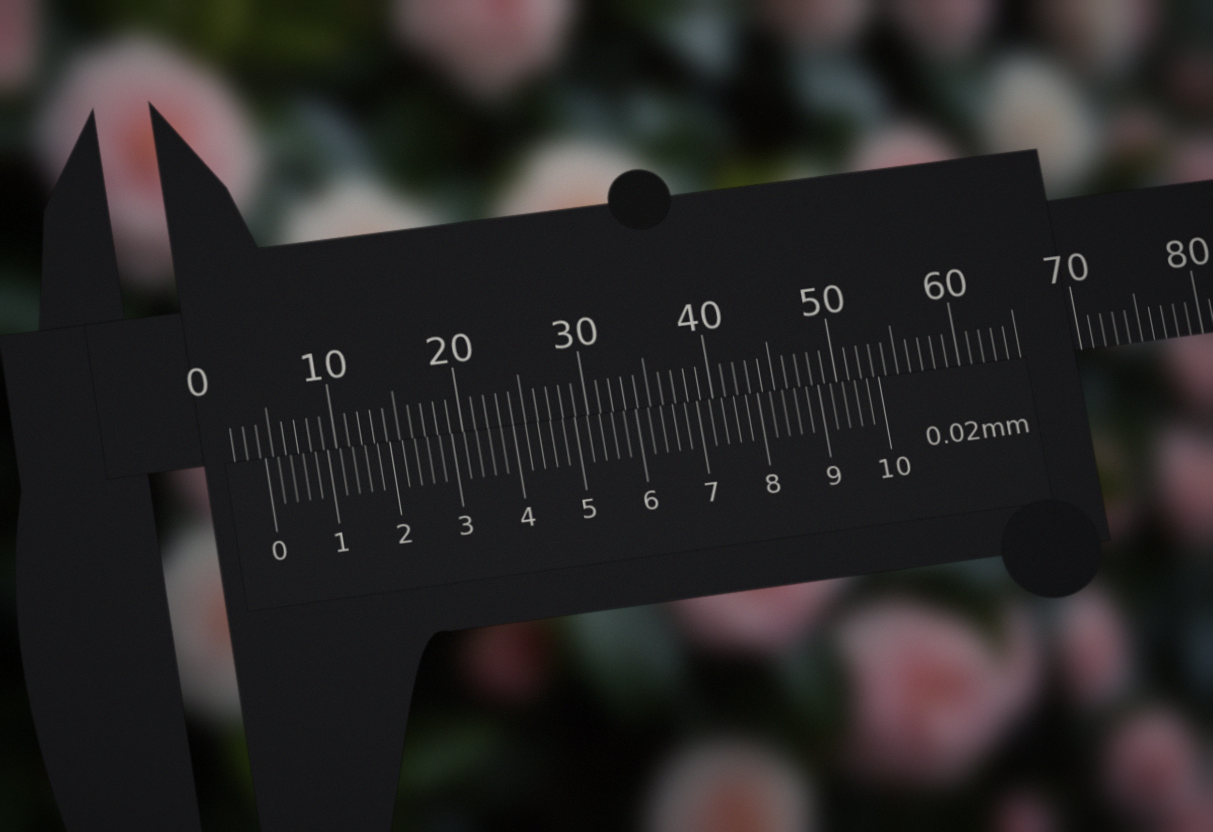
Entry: **4.4** mm
